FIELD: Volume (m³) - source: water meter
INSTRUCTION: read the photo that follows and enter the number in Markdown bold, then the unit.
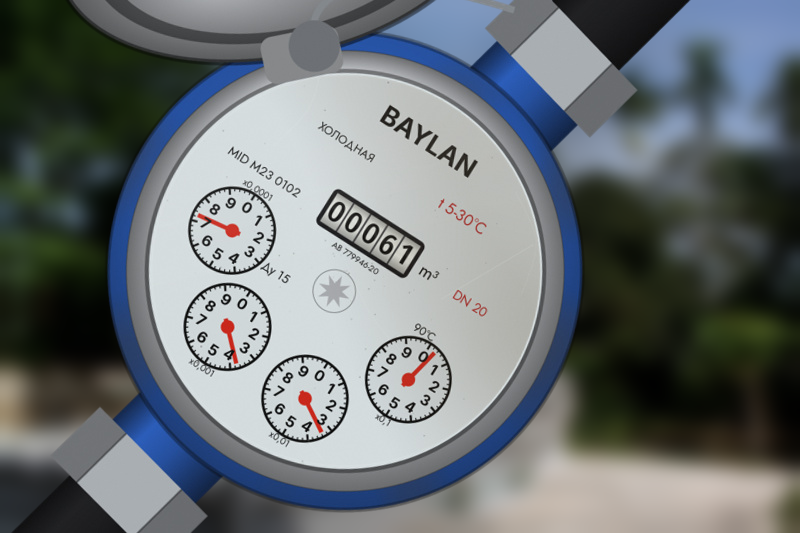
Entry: **61.0337** m³
